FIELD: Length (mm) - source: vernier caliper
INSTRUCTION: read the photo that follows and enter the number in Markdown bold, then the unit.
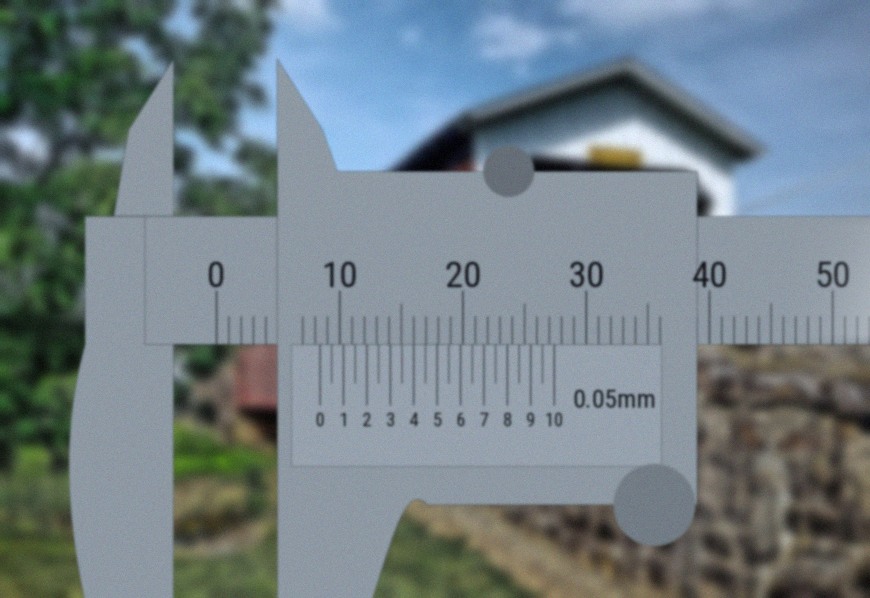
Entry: **8.4** mm
